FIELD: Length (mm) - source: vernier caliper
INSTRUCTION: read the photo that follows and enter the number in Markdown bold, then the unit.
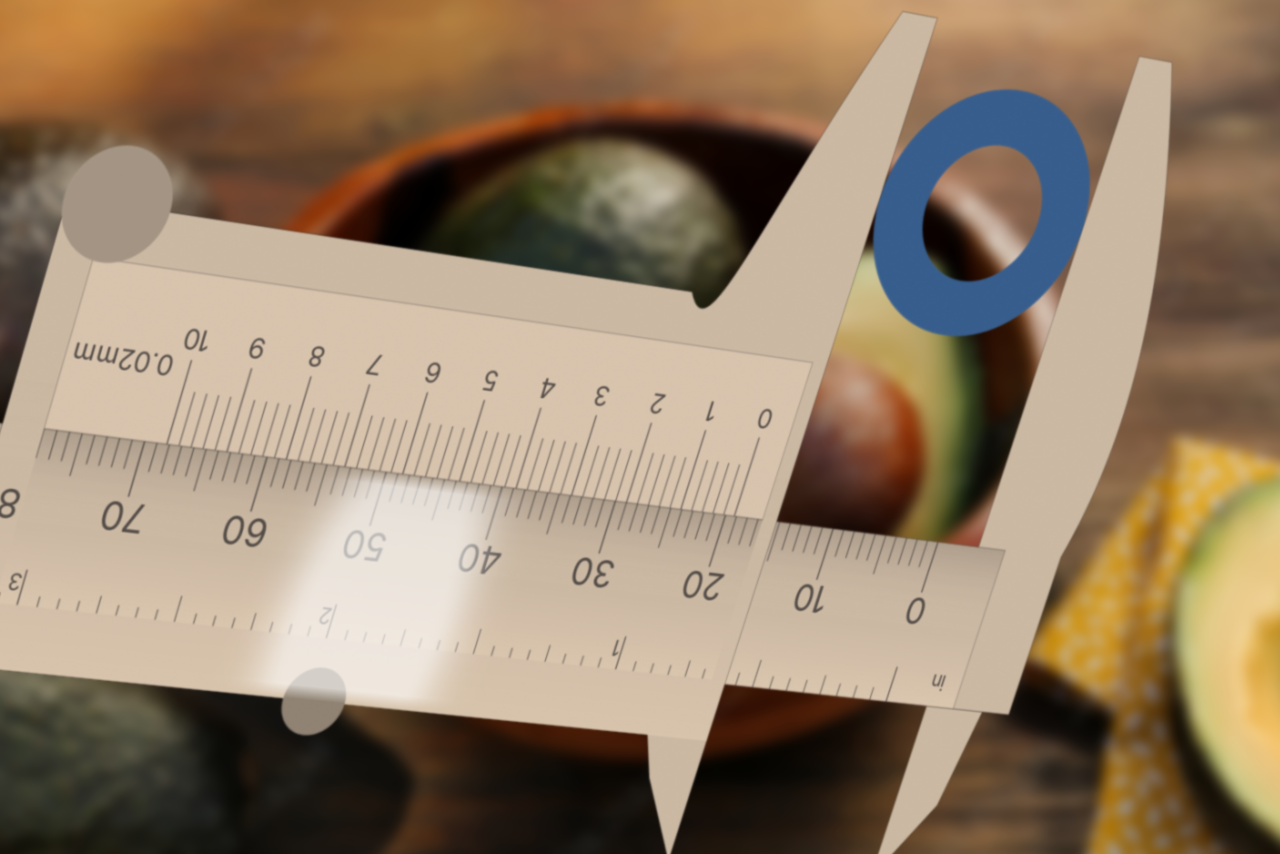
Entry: **19.2** mm
